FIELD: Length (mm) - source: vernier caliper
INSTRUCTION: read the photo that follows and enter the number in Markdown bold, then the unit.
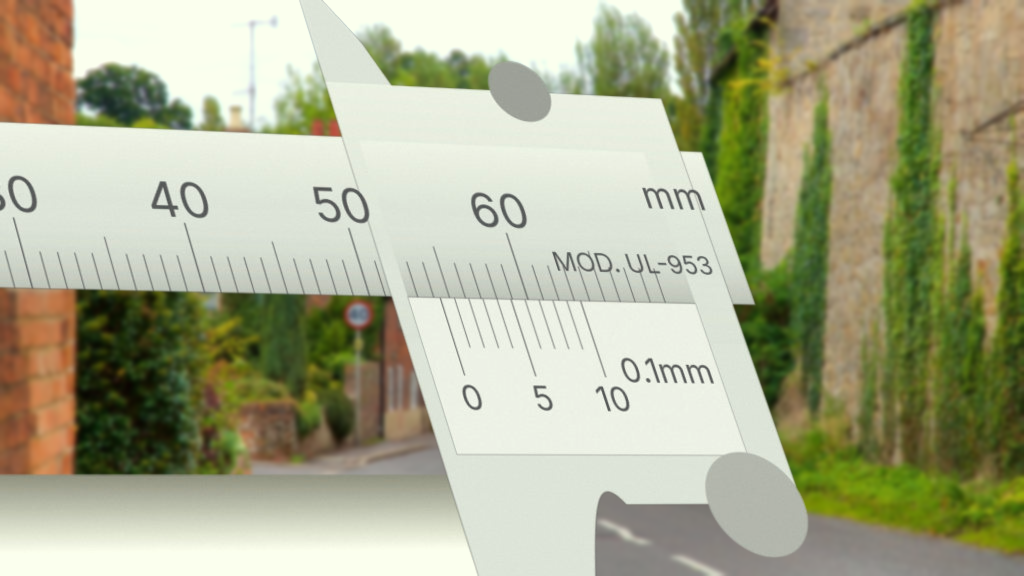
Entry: **54.4** mm
